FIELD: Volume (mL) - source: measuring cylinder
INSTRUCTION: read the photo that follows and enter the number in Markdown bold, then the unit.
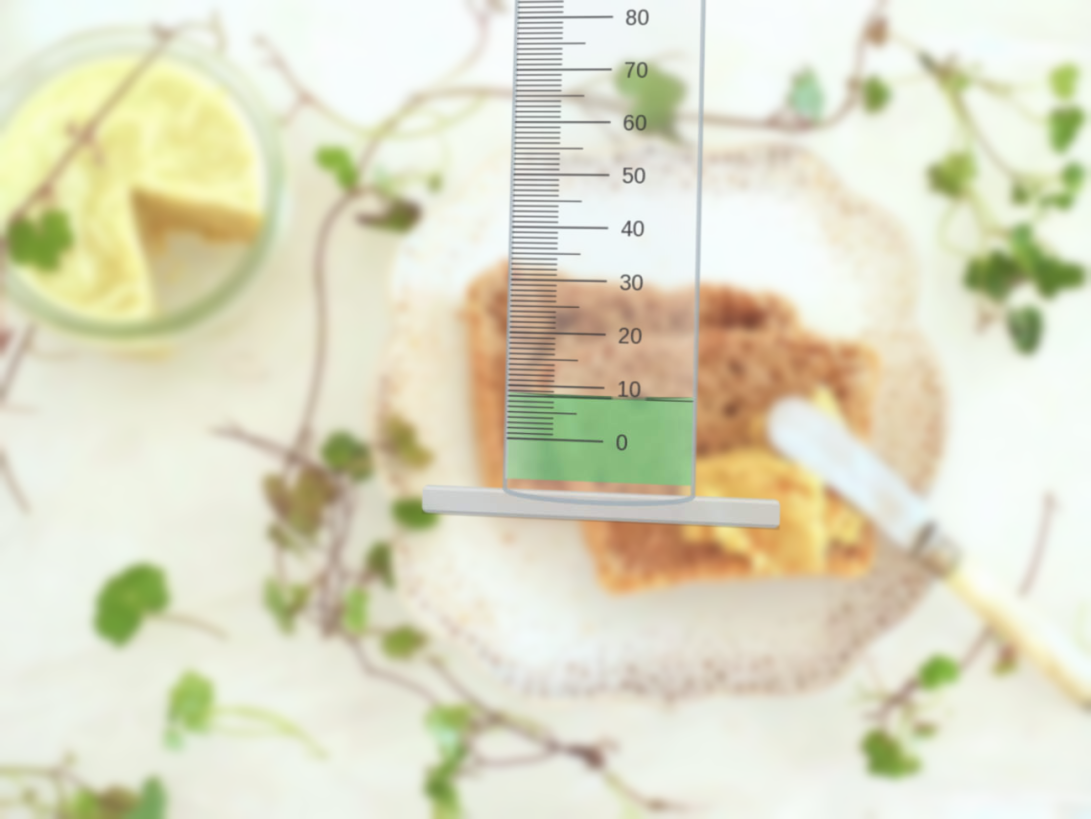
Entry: **8** mL
